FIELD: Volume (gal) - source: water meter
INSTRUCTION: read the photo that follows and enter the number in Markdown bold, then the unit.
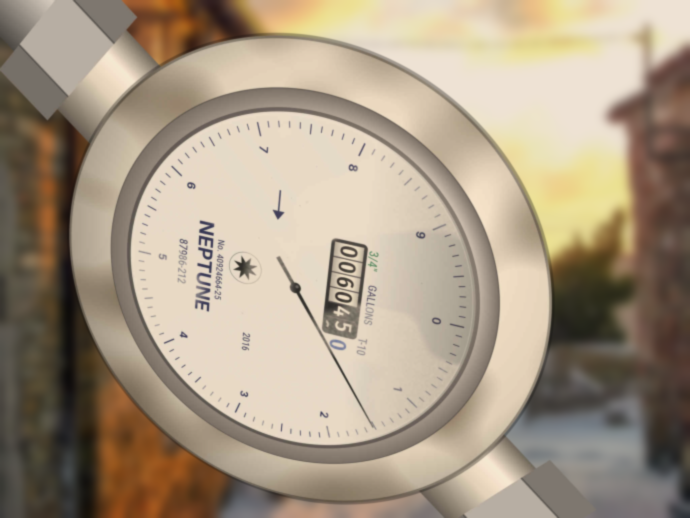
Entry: **60451.5** gal
